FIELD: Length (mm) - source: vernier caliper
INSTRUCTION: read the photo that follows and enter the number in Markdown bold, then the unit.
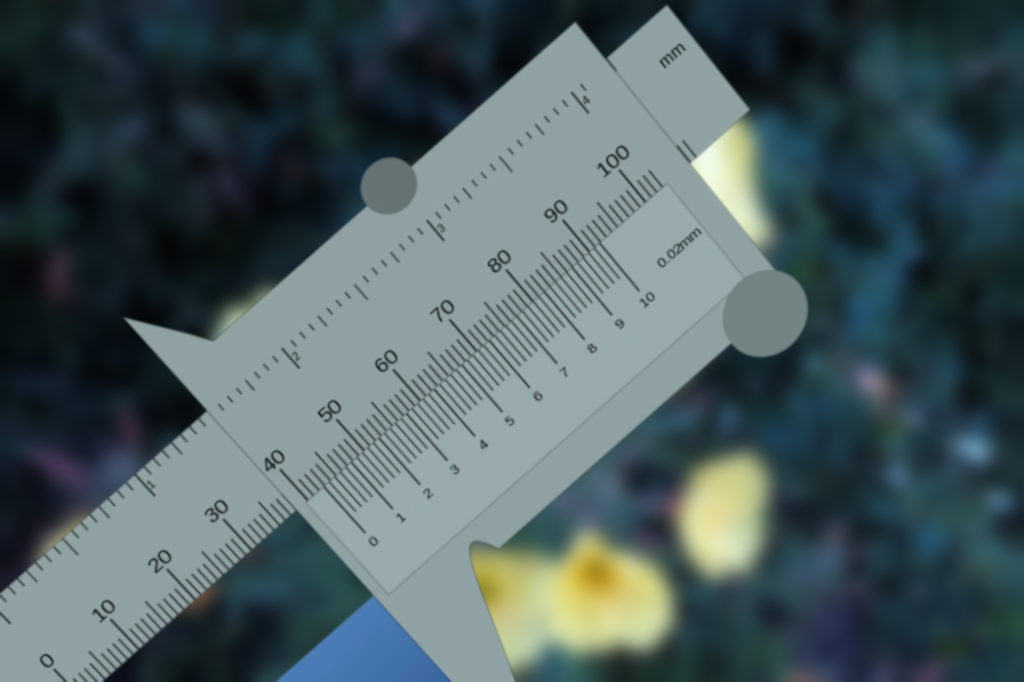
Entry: **42.8** mm
